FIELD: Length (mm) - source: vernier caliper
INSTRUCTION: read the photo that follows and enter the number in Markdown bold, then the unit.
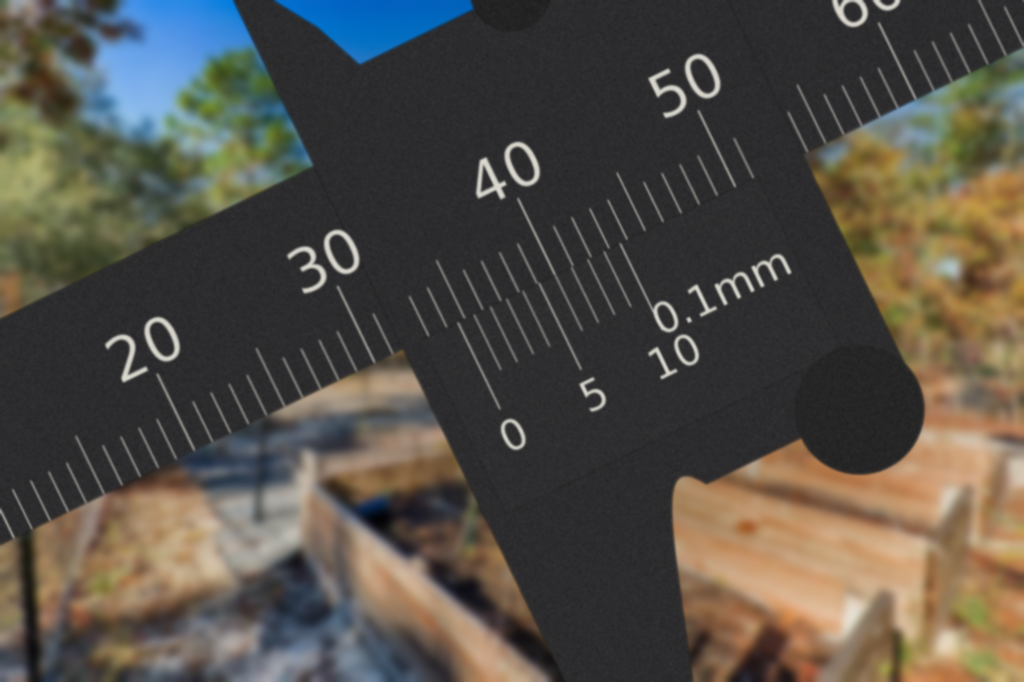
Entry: **34.6** mm
